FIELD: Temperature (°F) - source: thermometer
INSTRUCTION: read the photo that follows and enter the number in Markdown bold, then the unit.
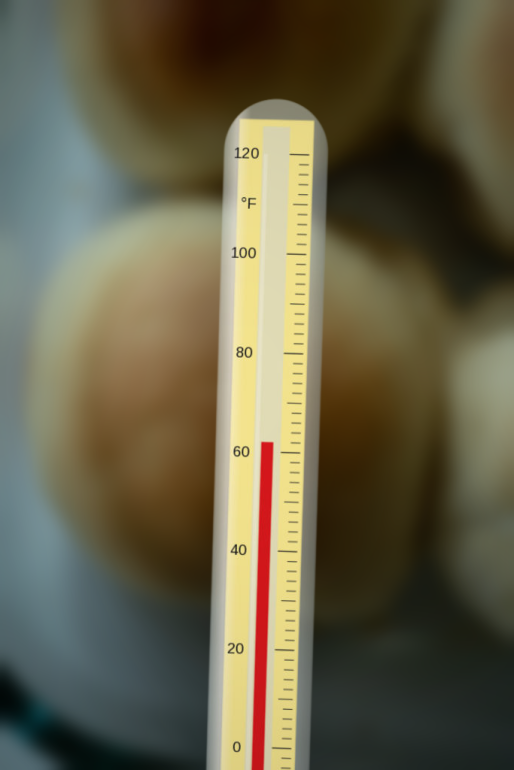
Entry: **62** °F
